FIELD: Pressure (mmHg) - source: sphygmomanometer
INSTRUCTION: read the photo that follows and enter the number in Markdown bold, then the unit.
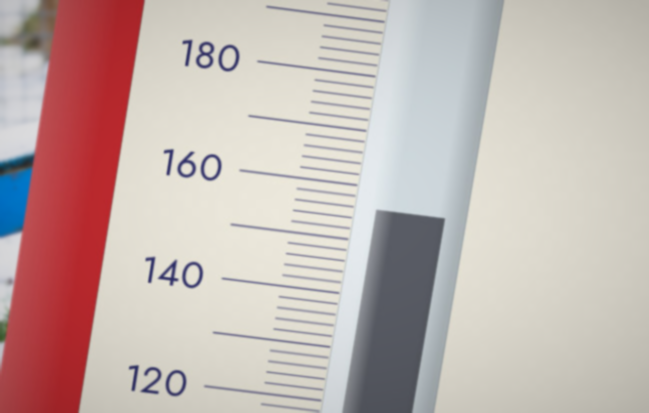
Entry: **156** mmHg
